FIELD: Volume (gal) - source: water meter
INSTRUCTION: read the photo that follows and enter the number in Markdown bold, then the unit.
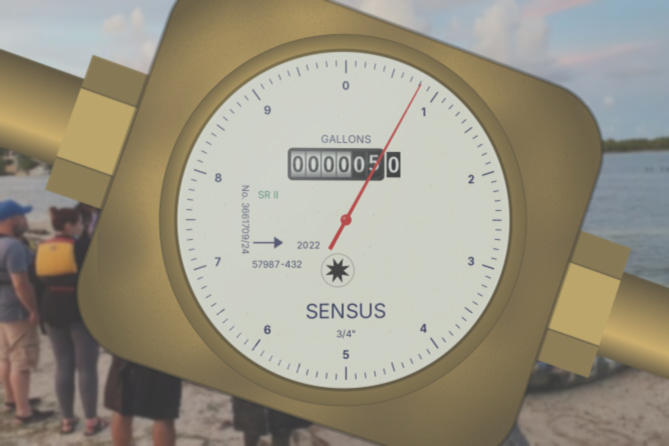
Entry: **50.8** gal
